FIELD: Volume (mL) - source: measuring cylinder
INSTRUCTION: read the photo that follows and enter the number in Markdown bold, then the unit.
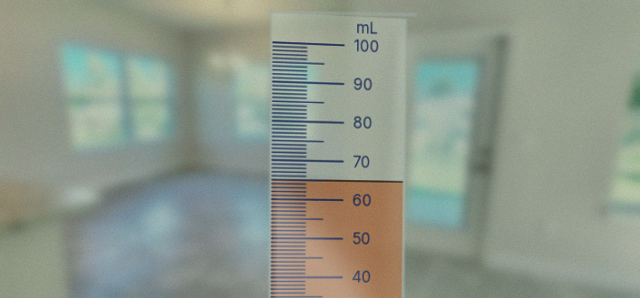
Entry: **65** mL
